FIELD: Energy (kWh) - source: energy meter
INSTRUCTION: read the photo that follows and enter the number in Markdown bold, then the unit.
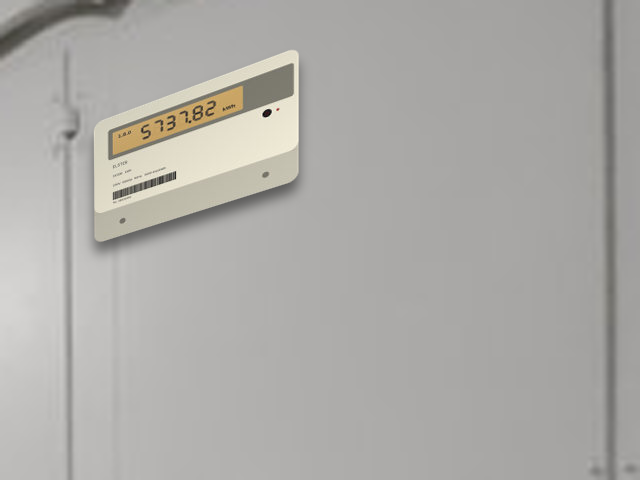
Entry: **5737.82** kWh
